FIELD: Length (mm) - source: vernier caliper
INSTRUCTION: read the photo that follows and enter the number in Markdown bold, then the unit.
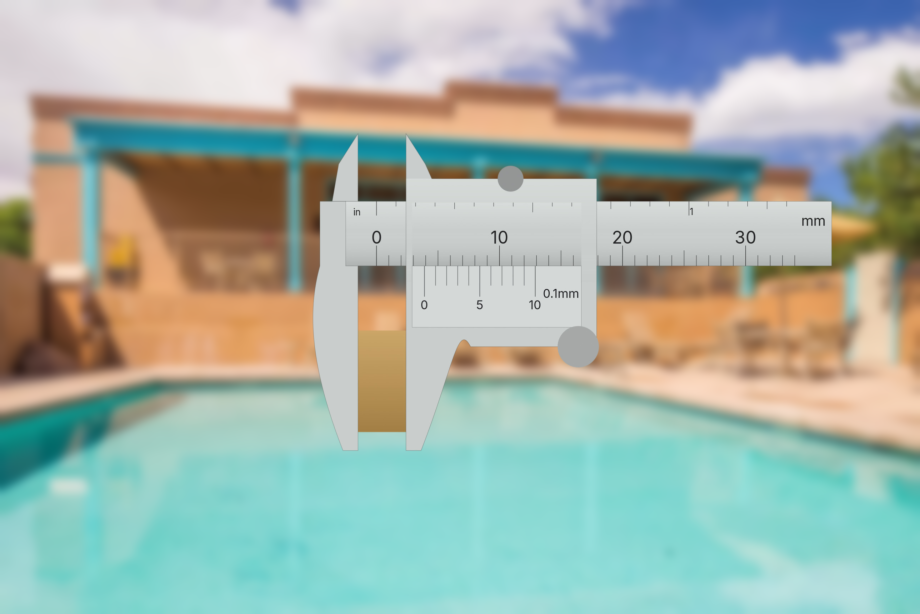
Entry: **3.9** mm
